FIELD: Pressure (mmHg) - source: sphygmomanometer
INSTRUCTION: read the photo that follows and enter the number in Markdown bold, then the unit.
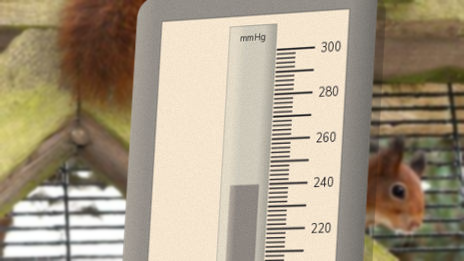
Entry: **240** mmHg
